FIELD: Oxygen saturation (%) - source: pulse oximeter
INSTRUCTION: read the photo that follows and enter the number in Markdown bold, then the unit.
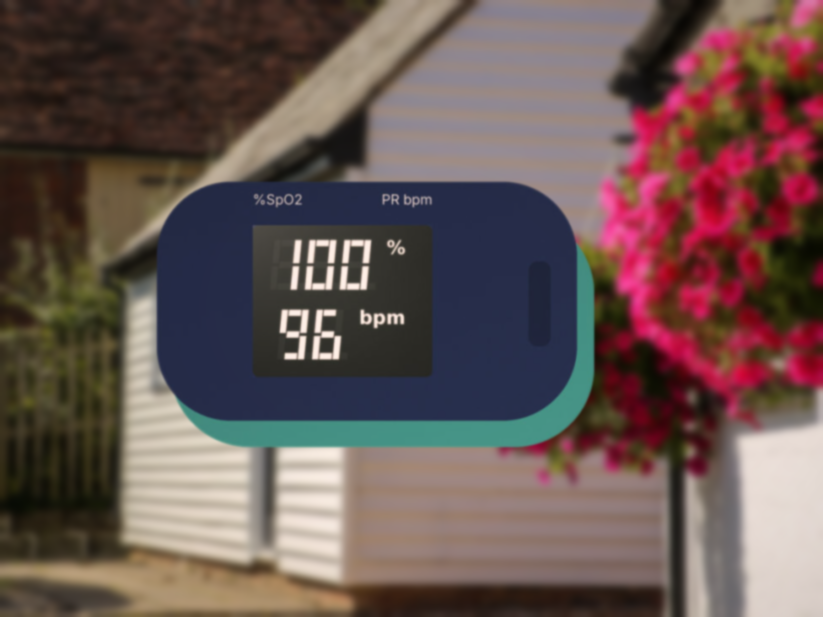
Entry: **100** %
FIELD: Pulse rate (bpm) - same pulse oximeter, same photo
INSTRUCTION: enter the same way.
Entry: **96** bpm
